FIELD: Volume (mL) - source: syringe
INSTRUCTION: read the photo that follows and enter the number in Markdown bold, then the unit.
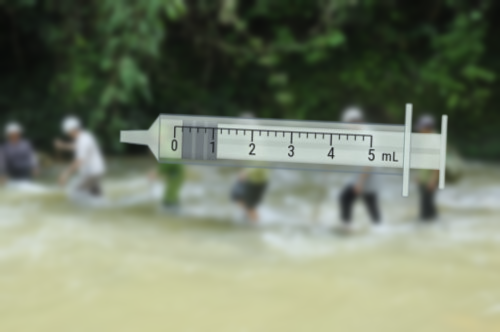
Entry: **0.2** mL
